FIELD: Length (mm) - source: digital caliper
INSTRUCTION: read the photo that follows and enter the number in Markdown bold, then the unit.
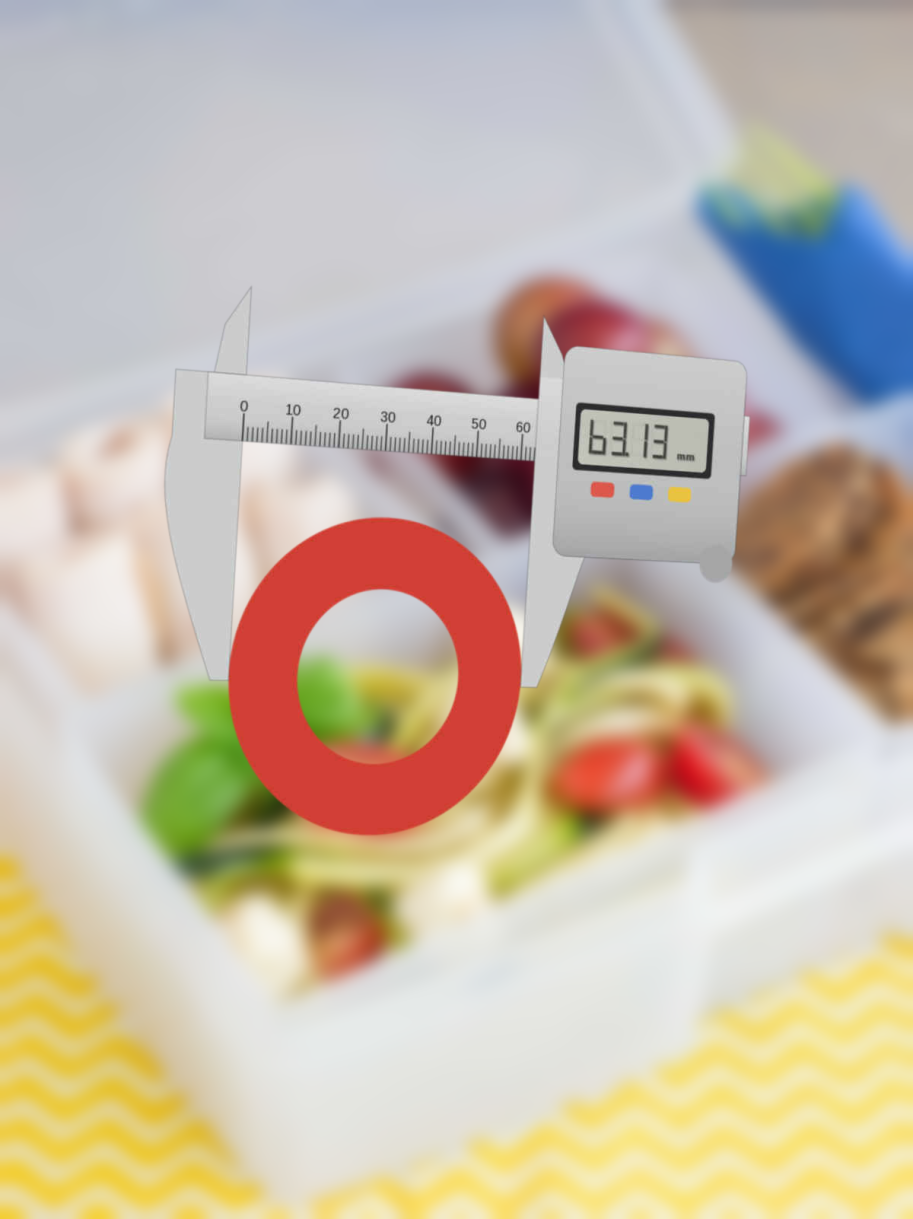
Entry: **63.13** mm
